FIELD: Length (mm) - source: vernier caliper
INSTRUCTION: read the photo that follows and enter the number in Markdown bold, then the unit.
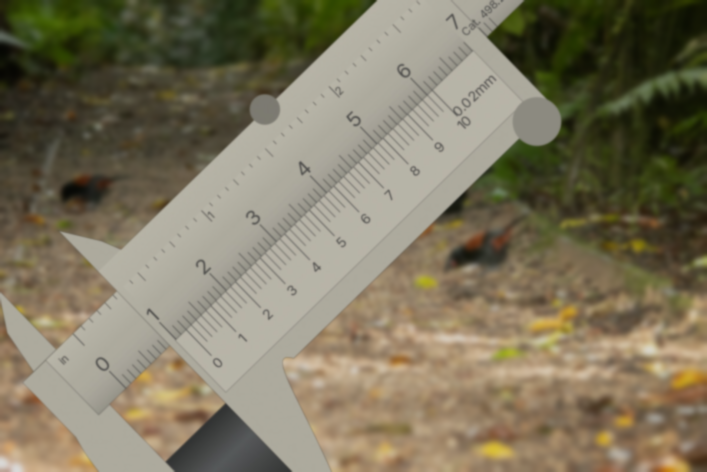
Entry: **12.0** mm
